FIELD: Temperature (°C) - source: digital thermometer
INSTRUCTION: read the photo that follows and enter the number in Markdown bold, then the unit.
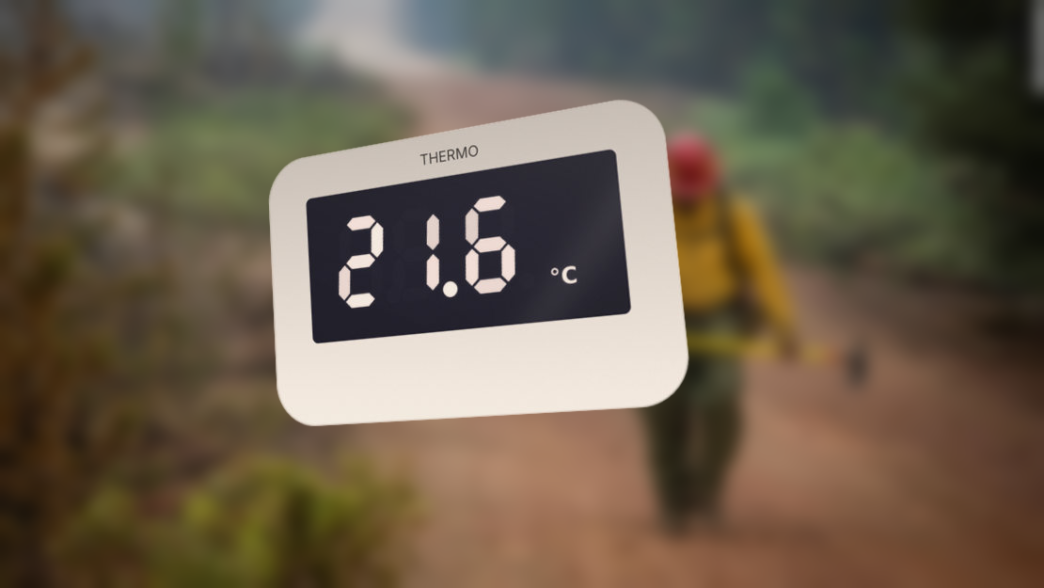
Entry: **21.6** °C
